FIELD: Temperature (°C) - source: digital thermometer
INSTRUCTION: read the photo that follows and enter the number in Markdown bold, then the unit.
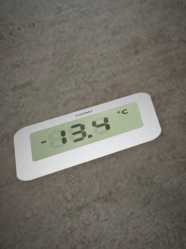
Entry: **-13.4** °C
